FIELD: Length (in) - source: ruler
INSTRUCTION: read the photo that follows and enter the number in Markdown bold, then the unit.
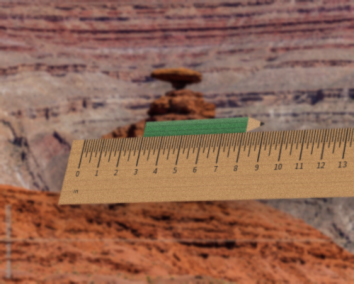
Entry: **6** in
